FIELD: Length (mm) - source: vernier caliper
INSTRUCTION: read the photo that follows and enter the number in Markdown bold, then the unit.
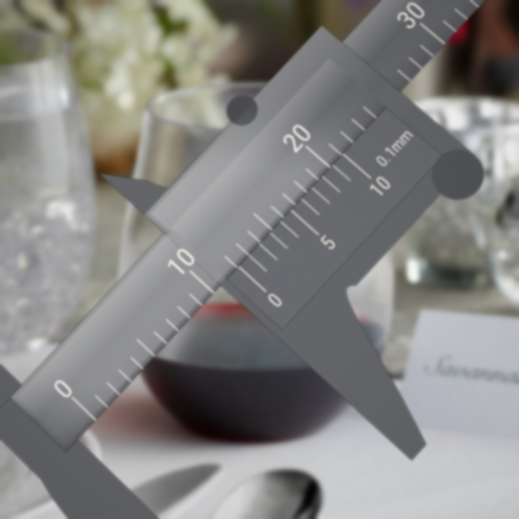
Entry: **12.1** mm
